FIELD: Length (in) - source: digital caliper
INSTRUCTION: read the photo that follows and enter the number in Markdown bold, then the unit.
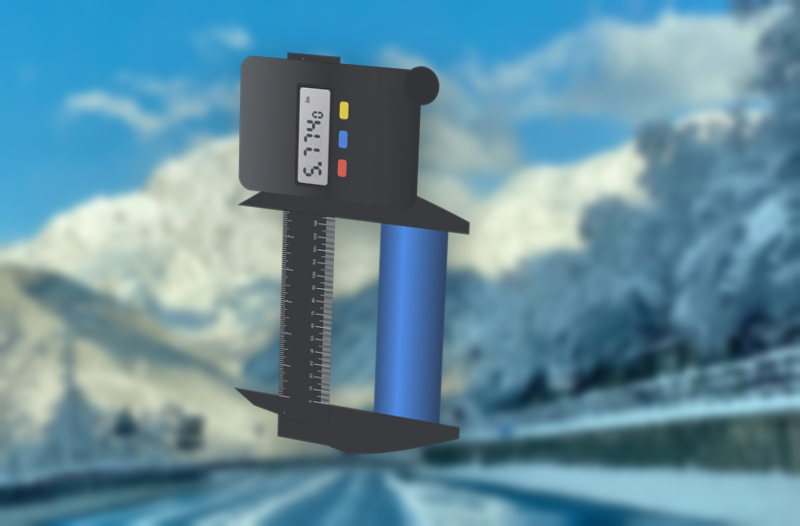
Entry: **5.7740** in
